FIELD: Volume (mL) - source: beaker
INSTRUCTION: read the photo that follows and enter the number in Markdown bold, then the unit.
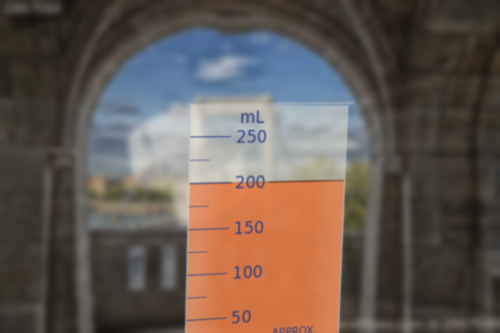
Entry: **200** mL
